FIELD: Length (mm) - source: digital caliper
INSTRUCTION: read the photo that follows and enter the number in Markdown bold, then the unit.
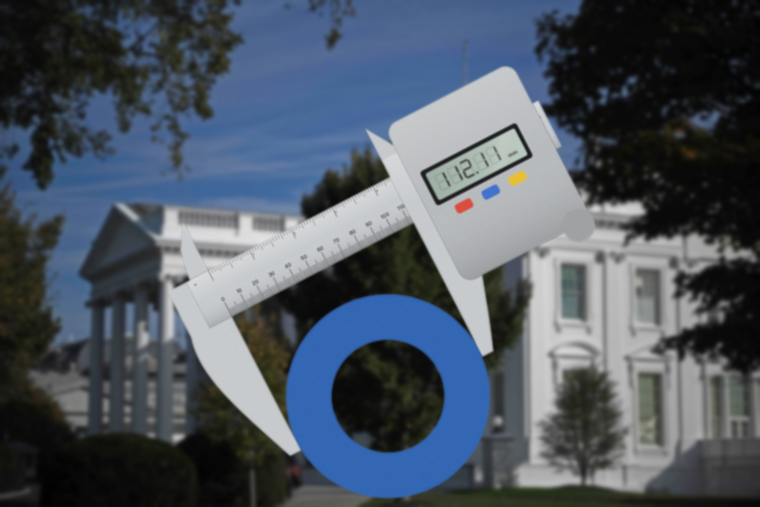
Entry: **112.11** mm
